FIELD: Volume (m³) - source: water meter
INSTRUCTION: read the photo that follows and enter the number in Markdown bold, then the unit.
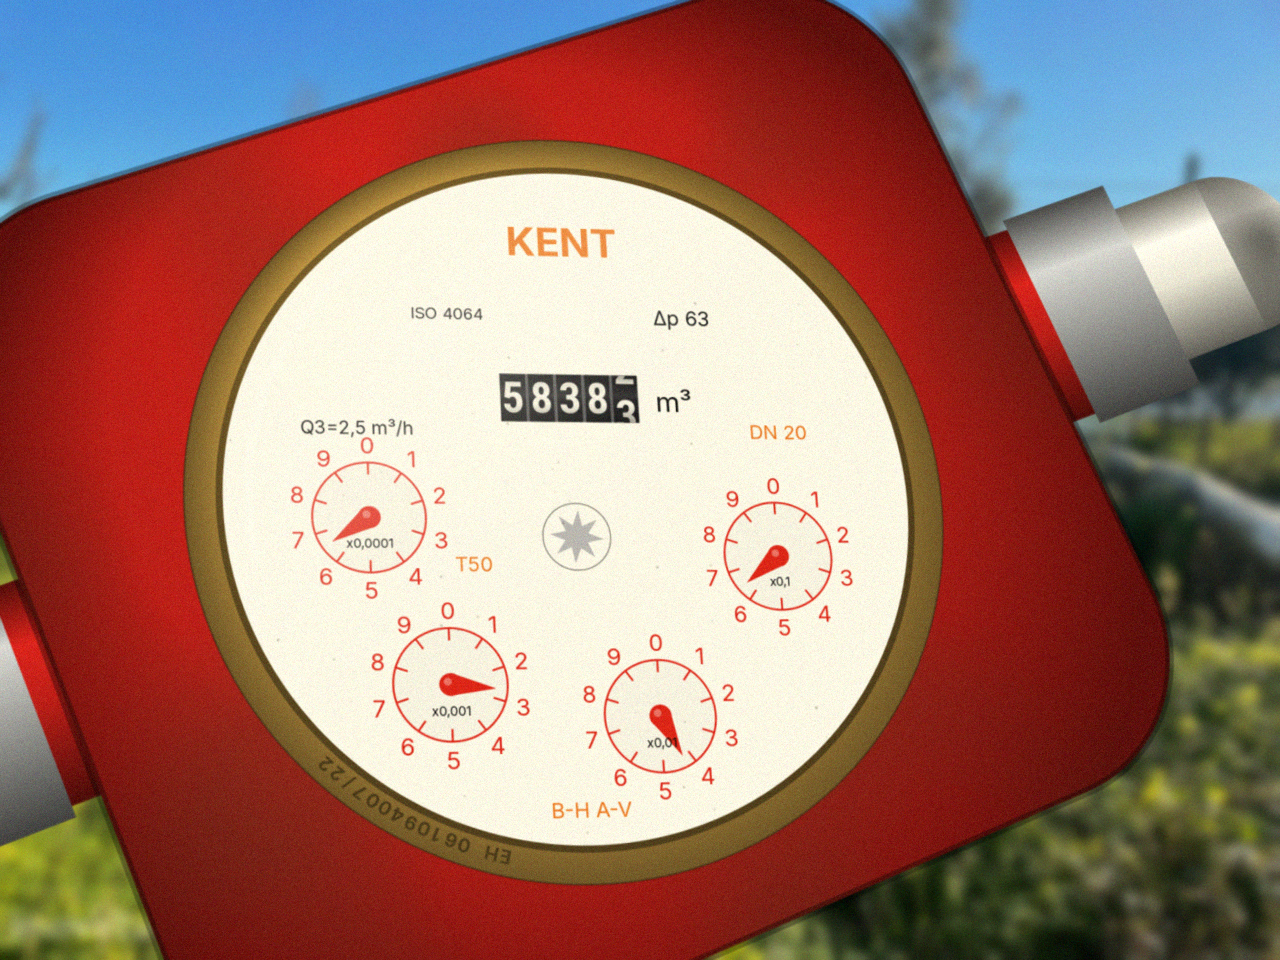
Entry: **58382.6426** m³
